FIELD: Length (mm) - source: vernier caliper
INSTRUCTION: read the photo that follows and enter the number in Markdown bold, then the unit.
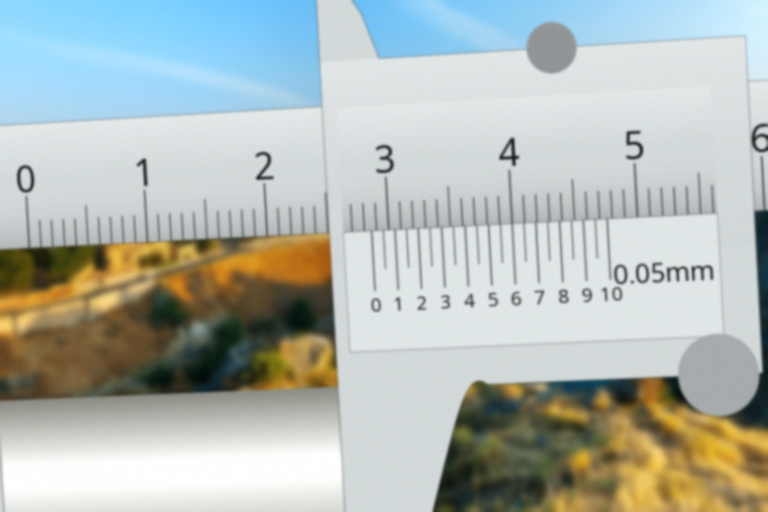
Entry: **28.6** mm
